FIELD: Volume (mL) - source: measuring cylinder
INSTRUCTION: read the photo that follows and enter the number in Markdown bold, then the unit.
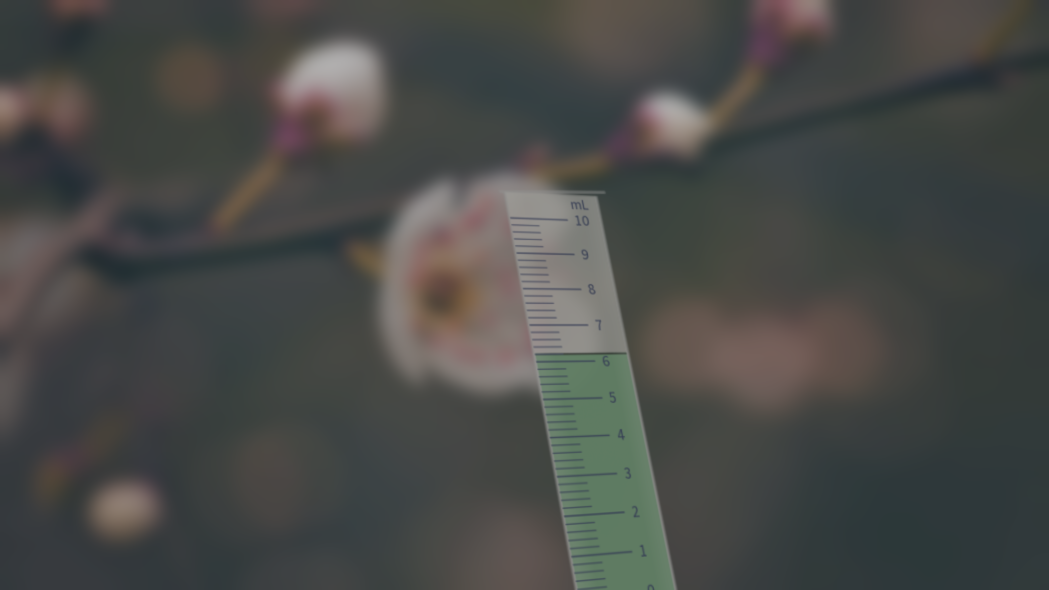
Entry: **6.2** mL
